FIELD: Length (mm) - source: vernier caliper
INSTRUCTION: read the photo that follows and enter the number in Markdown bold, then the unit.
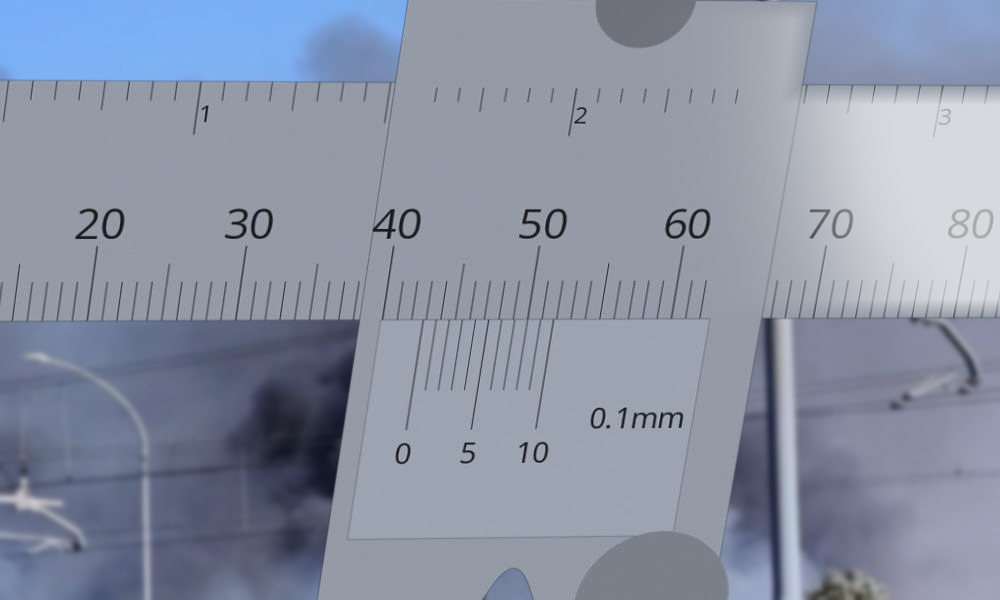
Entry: **42.8** mm
